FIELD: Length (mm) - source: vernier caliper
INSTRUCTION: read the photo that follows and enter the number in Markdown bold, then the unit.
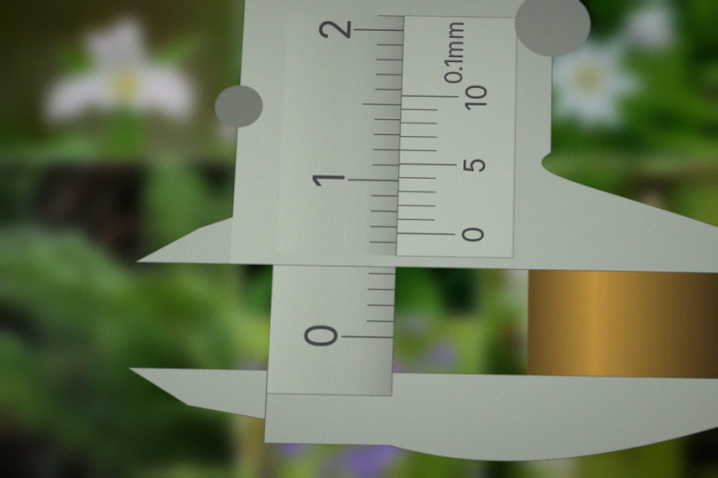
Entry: **6.6** mm
